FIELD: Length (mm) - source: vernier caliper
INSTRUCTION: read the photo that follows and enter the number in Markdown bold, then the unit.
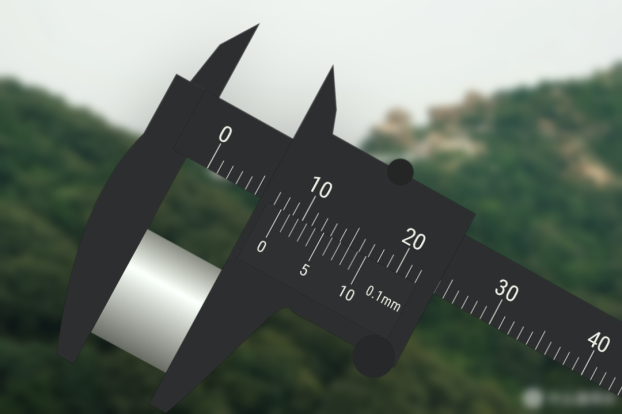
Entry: **7.8** mm
